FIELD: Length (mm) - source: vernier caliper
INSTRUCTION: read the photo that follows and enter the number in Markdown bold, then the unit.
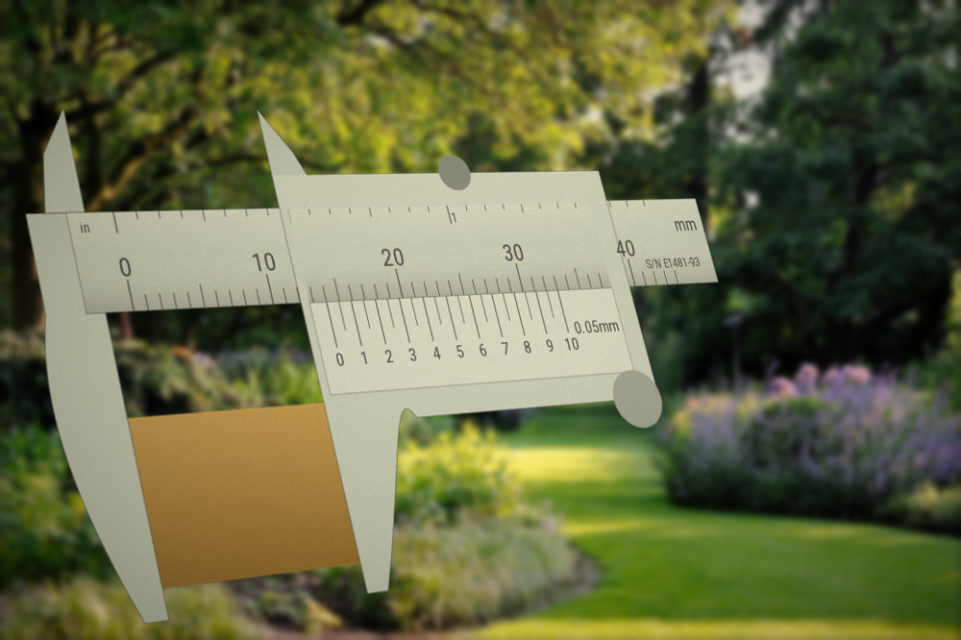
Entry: **14.0** mm
